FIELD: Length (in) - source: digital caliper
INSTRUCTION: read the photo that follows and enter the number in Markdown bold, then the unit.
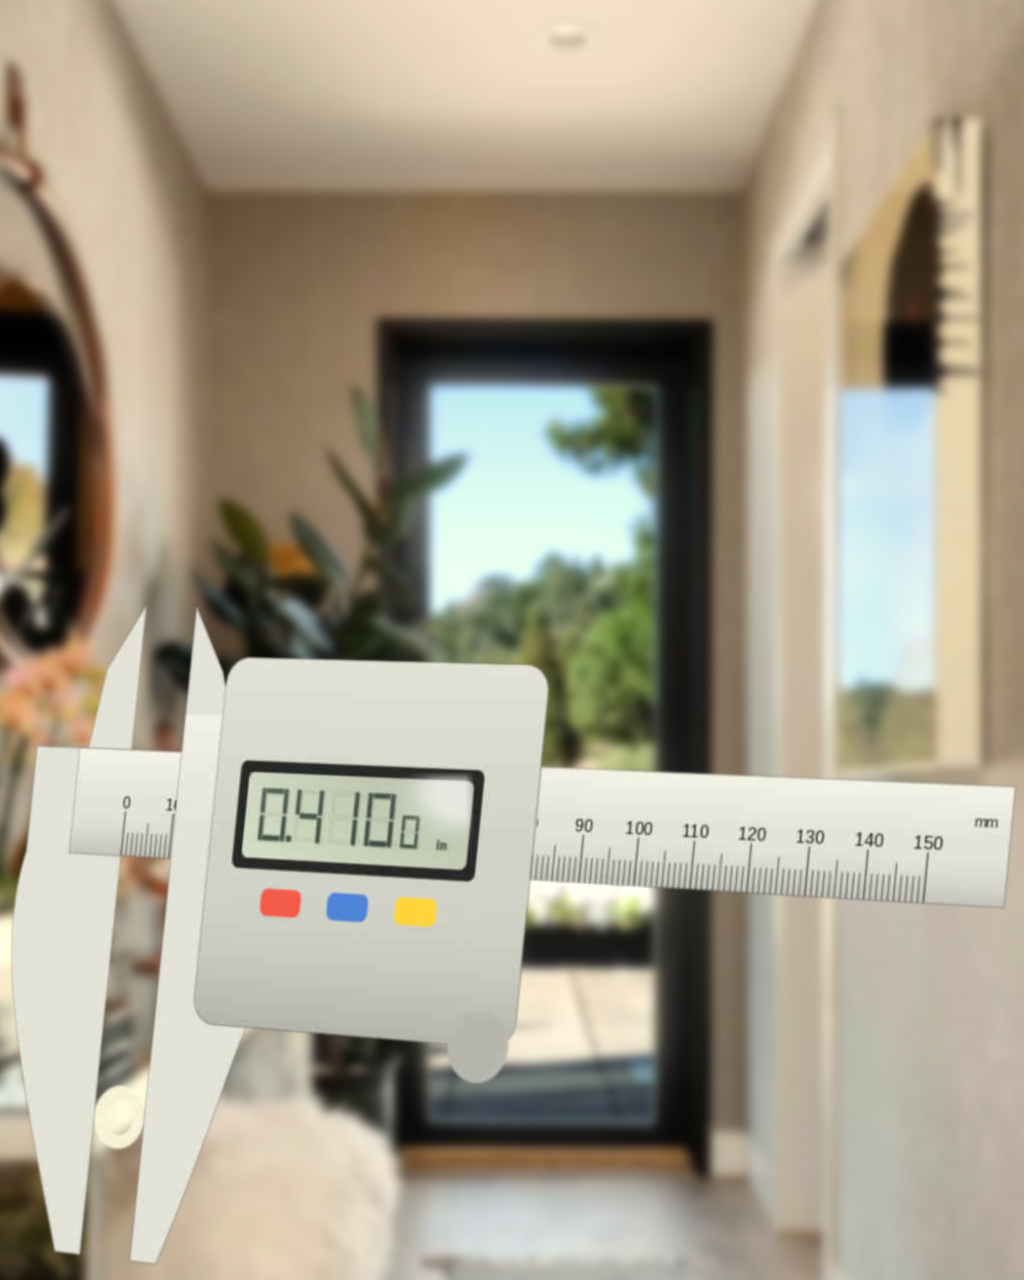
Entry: **0.4100** in
